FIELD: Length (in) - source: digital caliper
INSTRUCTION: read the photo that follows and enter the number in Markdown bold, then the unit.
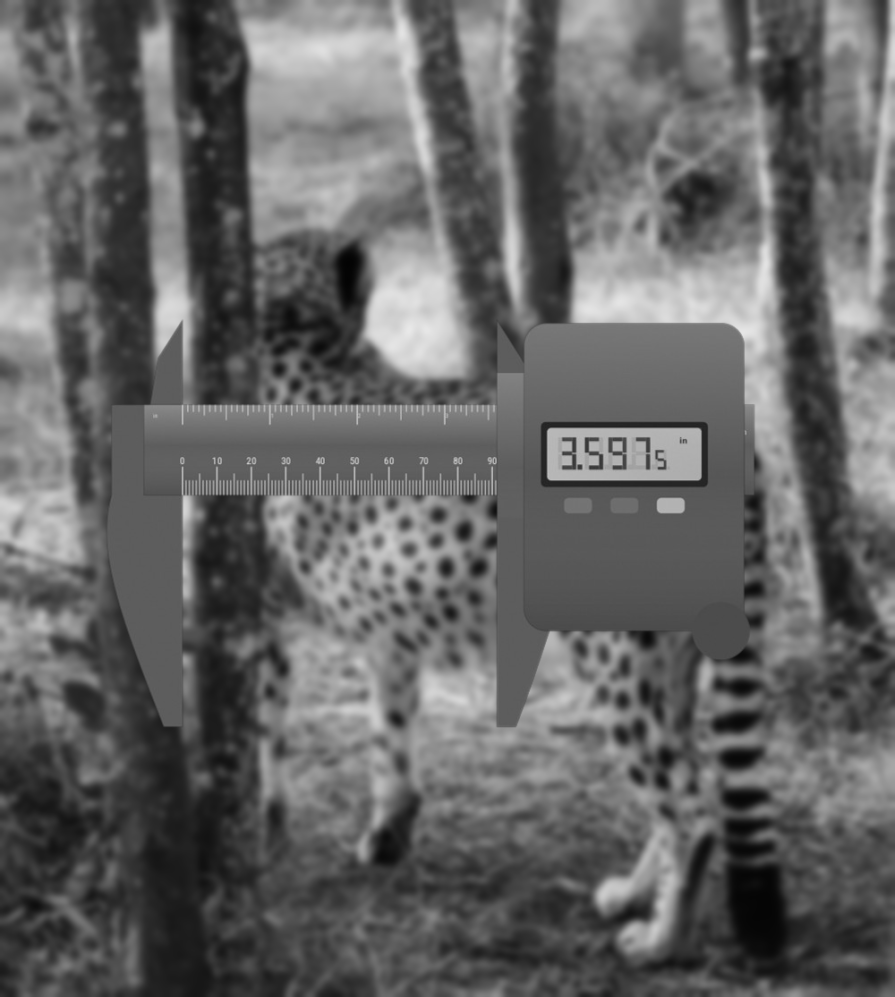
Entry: **3.5975** in
